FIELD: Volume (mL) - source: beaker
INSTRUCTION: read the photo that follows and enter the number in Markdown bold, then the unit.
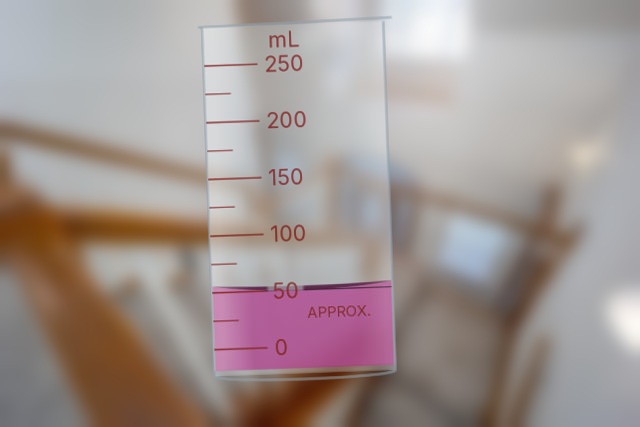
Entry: **50** mL
